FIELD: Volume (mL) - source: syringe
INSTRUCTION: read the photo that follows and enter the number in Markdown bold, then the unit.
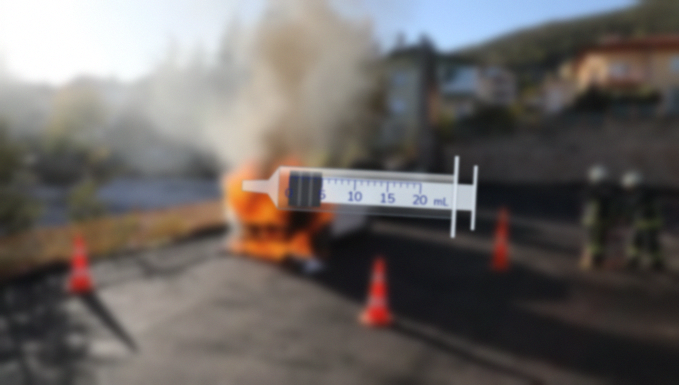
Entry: **0** mL
